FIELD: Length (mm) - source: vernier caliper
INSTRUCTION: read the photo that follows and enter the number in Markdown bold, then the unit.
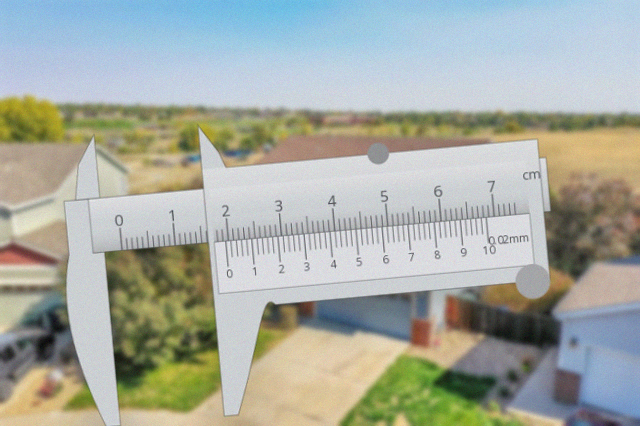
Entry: **19.5** mm
